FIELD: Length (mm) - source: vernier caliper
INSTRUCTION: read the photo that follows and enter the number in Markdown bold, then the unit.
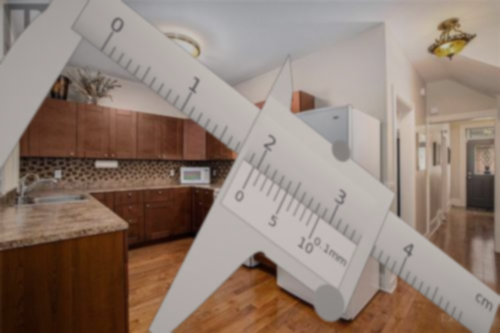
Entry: **19.6** mm
